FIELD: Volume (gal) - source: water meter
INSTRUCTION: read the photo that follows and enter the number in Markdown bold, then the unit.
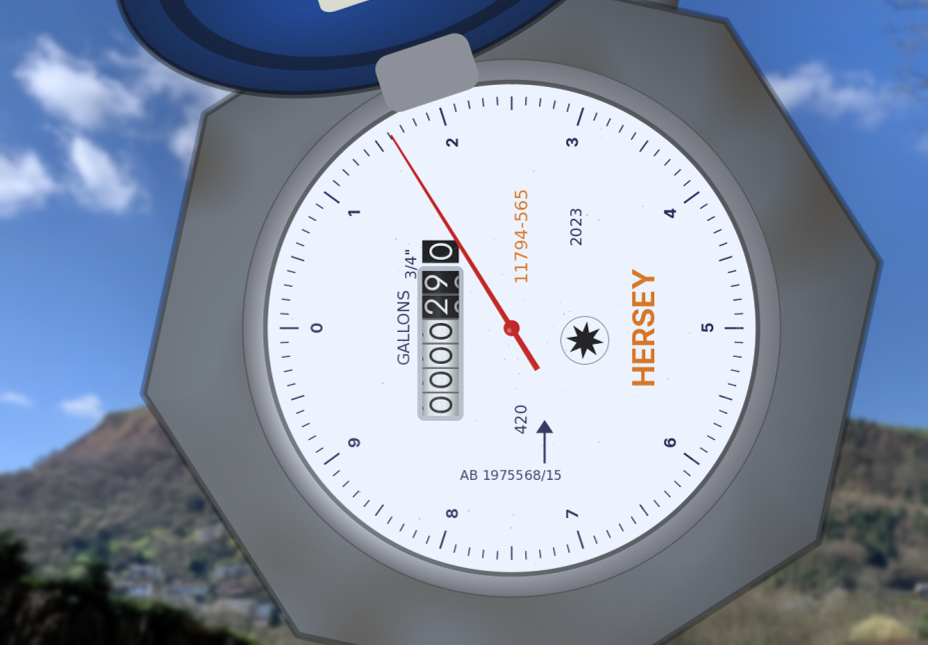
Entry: **291.6** gal
